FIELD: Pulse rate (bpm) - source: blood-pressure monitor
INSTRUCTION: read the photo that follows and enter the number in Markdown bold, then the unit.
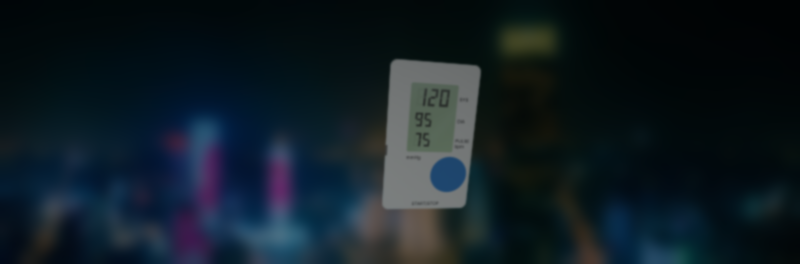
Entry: **75** bpm
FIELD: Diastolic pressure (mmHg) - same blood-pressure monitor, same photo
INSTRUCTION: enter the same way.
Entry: **95** mmHg
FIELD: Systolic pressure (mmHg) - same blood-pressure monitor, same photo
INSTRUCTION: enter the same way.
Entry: **120** mmHg
